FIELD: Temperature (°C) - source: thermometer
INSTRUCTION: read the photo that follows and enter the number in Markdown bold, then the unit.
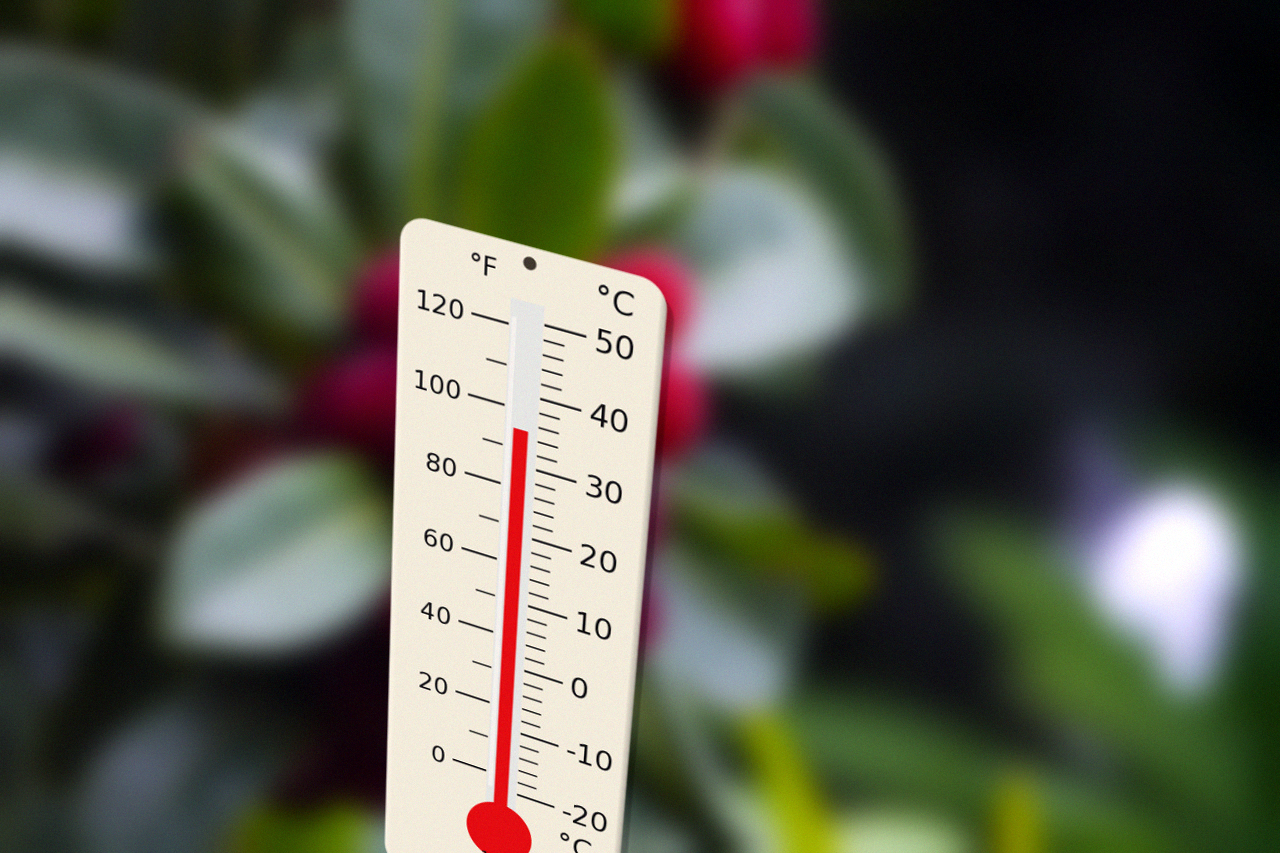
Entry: **35** °C
